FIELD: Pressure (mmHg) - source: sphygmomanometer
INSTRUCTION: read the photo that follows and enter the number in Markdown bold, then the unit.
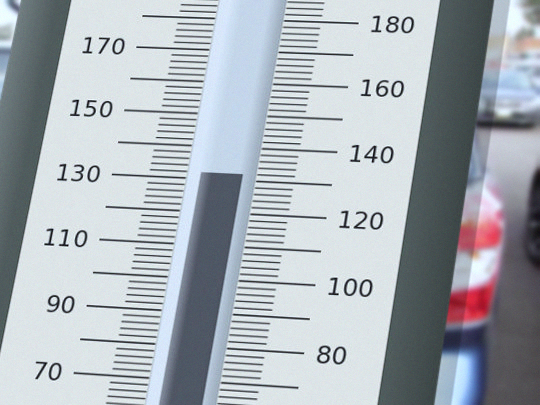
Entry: **132** mmHg
